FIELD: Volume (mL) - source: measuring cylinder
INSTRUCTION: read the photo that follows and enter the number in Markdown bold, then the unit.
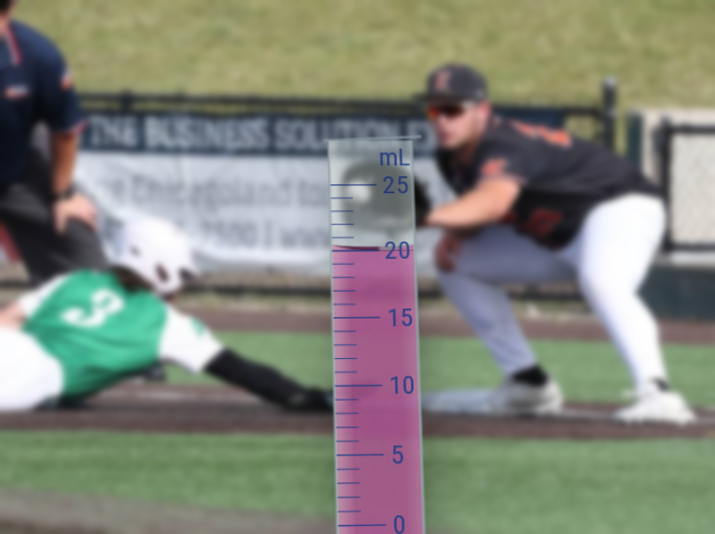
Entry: **20** mL
